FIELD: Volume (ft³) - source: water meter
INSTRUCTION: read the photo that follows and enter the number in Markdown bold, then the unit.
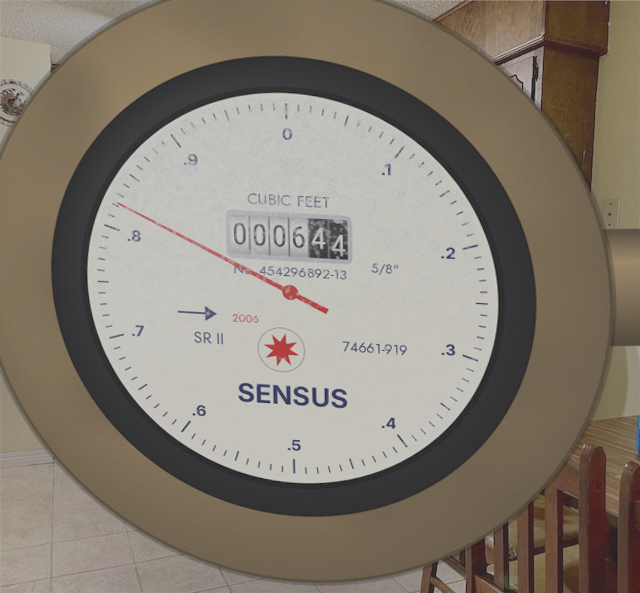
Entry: **643.82** ft³
